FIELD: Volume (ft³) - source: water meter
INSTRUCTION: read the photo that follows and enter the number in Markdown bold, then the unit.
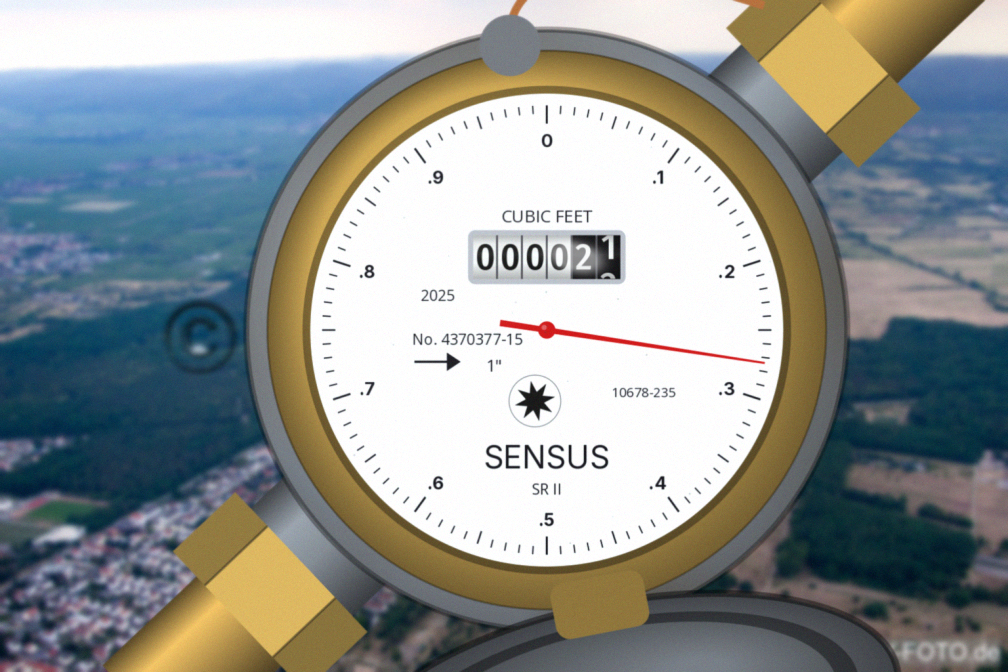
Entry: **21.27** ft³
